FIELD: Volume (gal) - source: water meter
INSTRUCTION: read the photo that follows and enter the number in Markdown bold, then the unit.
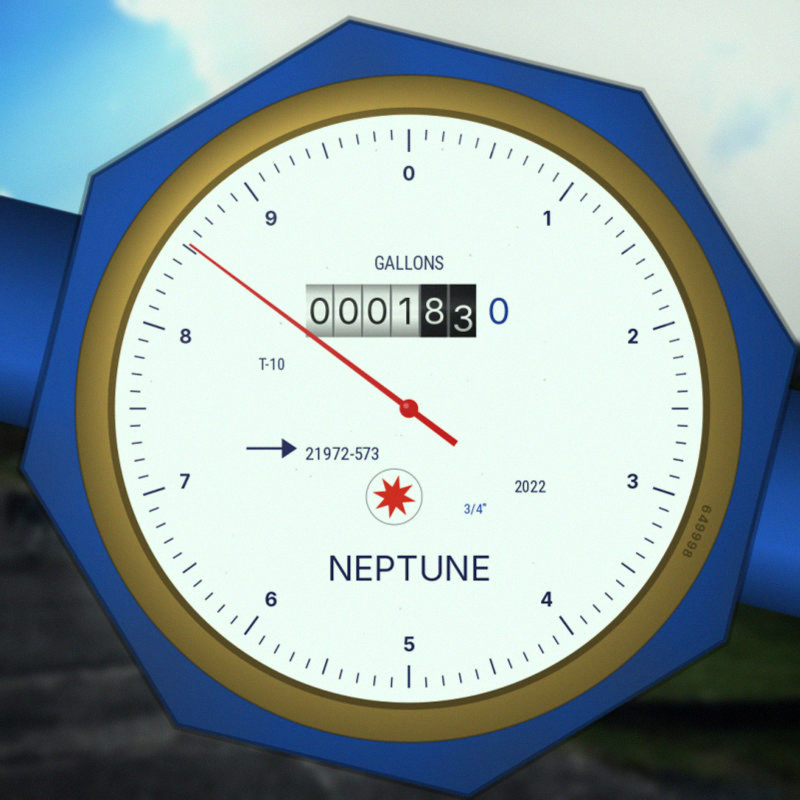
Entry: **1828.5** gal
